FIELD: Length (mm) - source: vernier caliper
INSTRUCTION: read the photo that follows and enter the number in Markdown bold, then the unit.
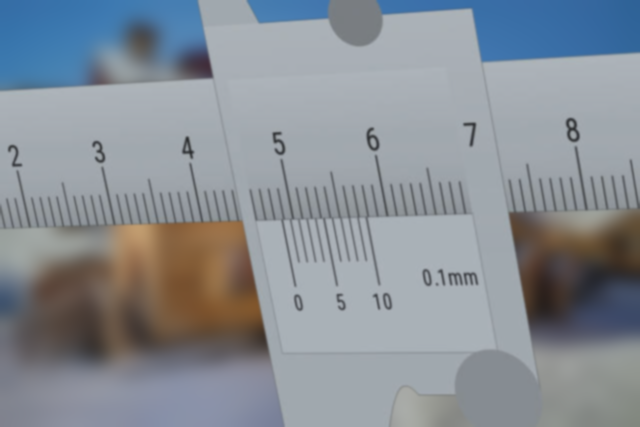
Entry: **48.8** mm
